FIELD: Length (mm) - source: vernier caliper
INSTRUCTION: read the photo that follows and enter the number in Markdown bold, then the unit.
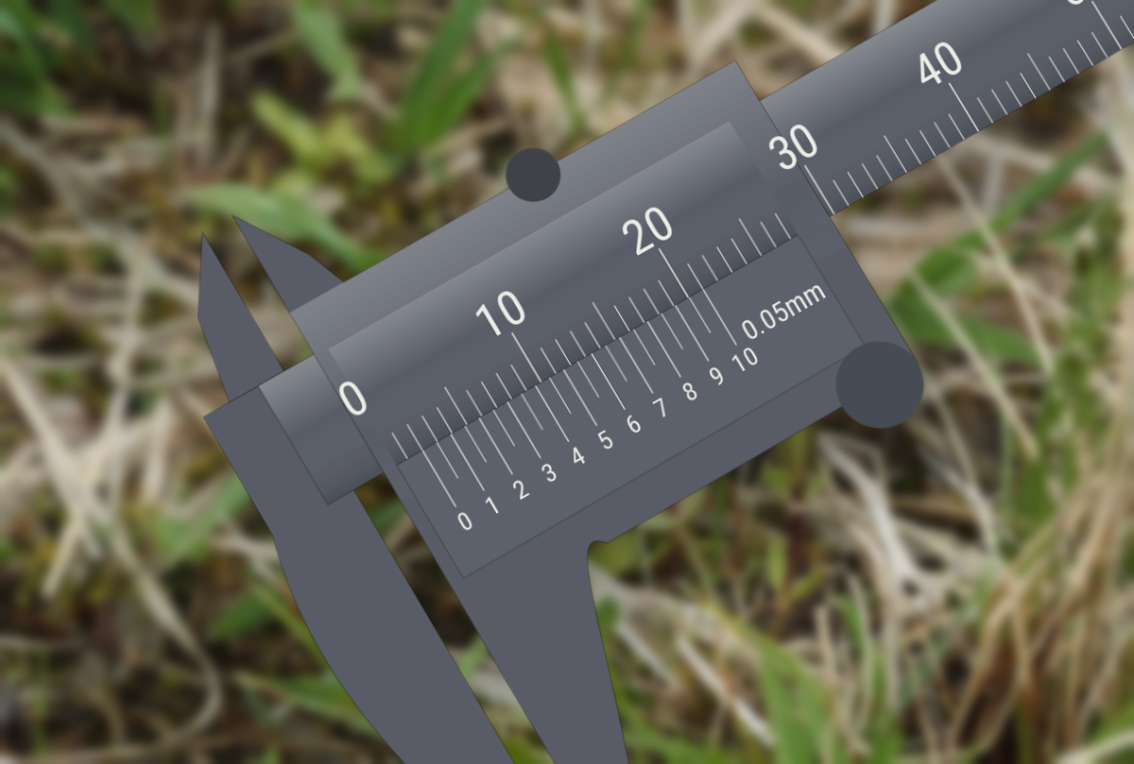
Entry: **2.0** mm
